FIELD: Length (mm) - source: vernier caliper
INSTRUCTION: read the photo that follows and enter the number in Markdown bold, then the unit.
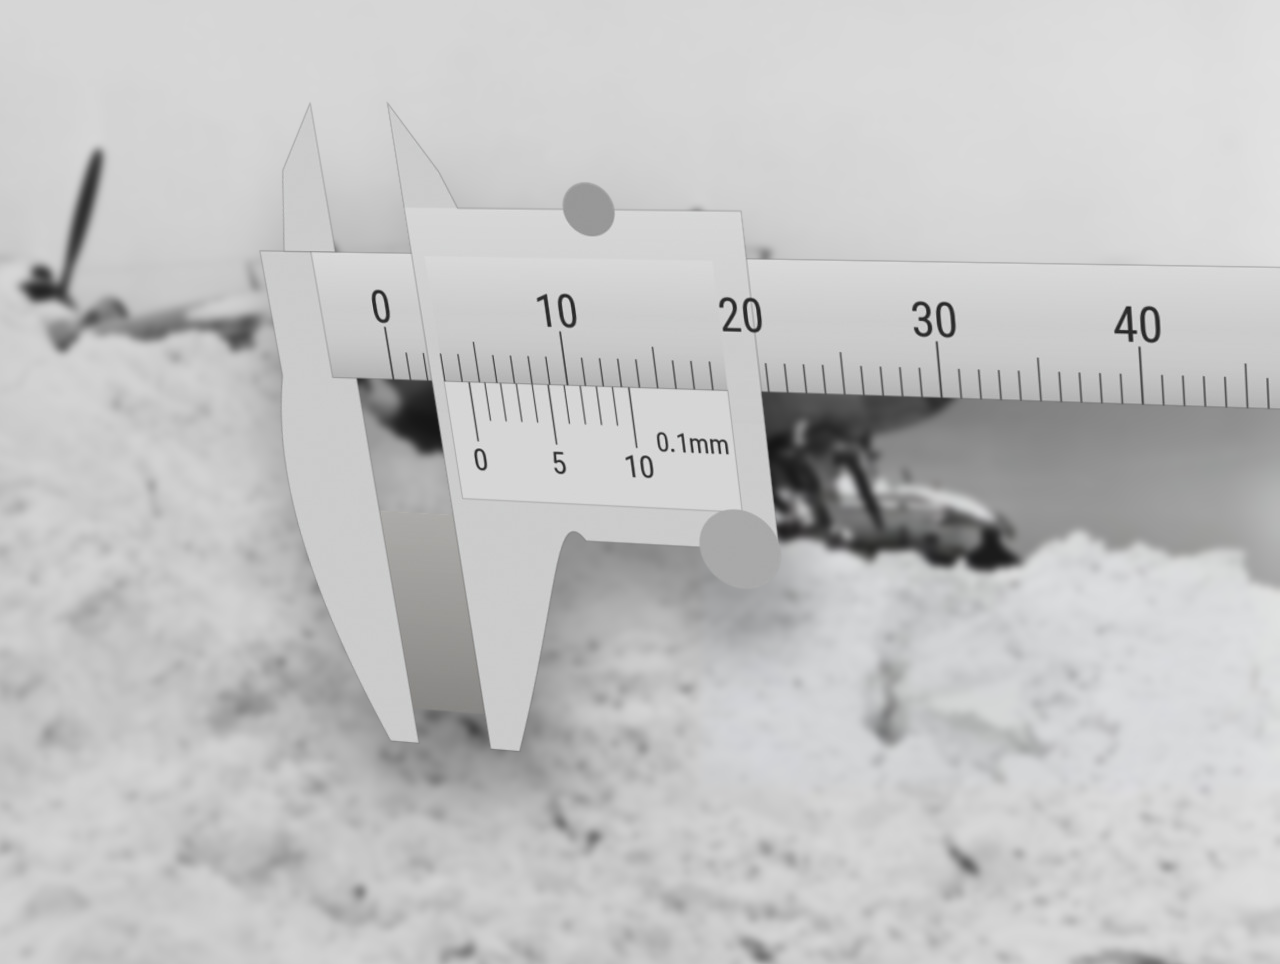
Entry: **4.4** mm
